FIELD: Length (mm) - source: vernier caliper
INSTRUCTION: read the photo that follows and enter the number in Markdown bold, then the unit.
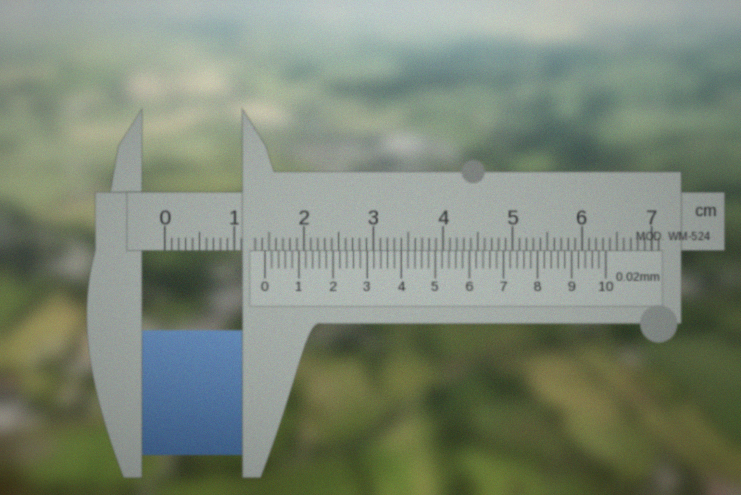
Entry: **14.4** mm
